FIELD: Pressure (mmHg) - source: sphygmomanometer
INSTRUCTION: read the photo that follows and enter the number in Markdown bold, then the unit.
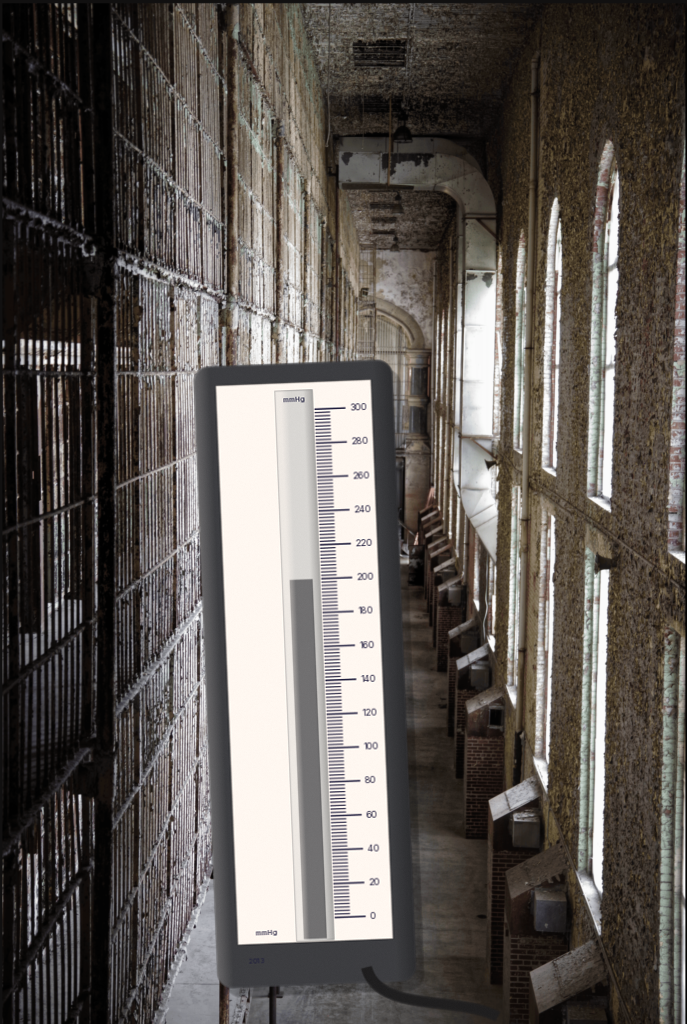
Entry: **200** mmHg
